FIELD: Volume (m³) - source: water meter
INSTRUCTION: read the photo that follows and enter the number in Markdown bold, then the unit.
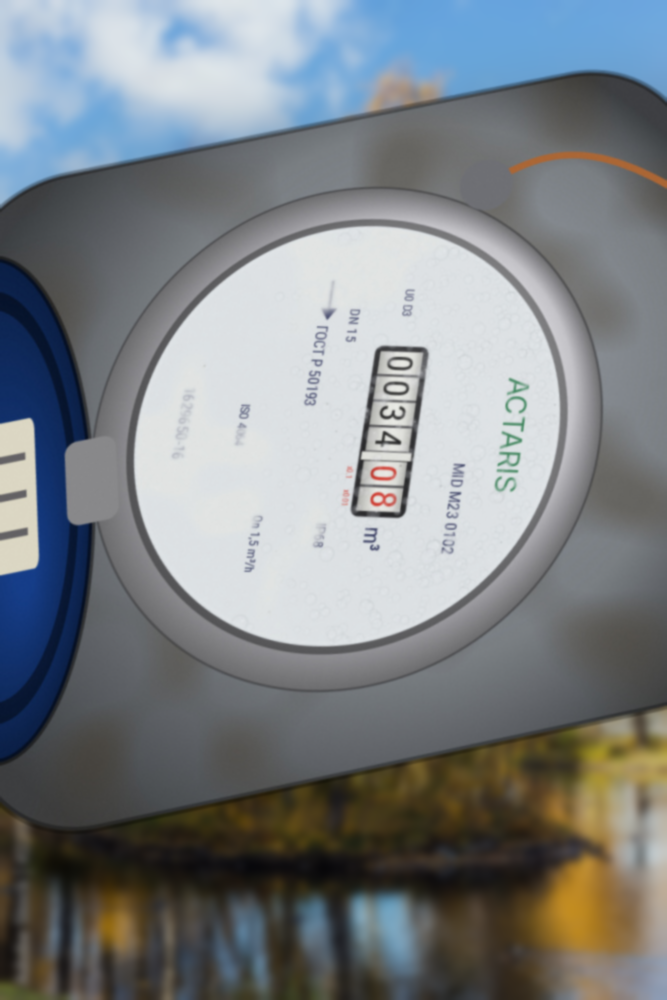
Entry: **34.08** m³
